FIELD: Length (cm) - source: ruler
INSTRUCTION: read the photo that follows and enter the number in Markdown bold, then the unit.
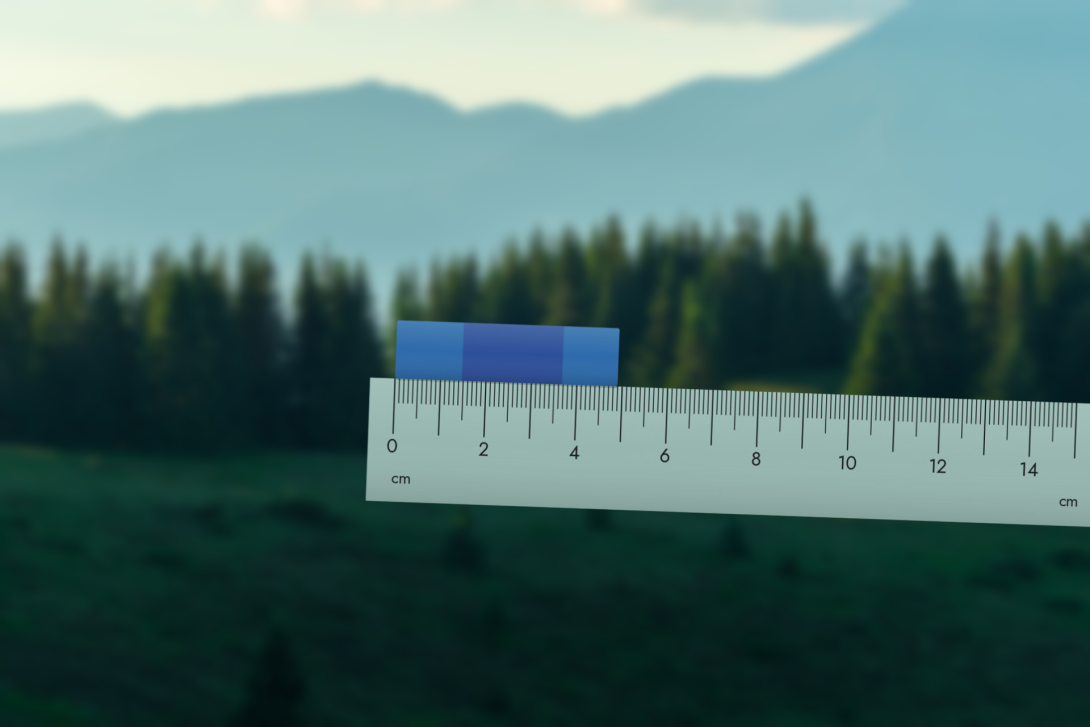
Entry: **4.9** cm
